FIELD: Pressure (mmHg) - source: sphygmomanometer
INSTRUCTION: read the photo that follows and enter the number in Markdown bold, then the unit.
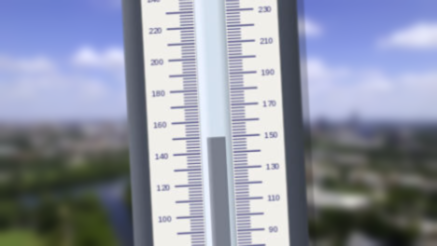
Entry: **150** mmHg
